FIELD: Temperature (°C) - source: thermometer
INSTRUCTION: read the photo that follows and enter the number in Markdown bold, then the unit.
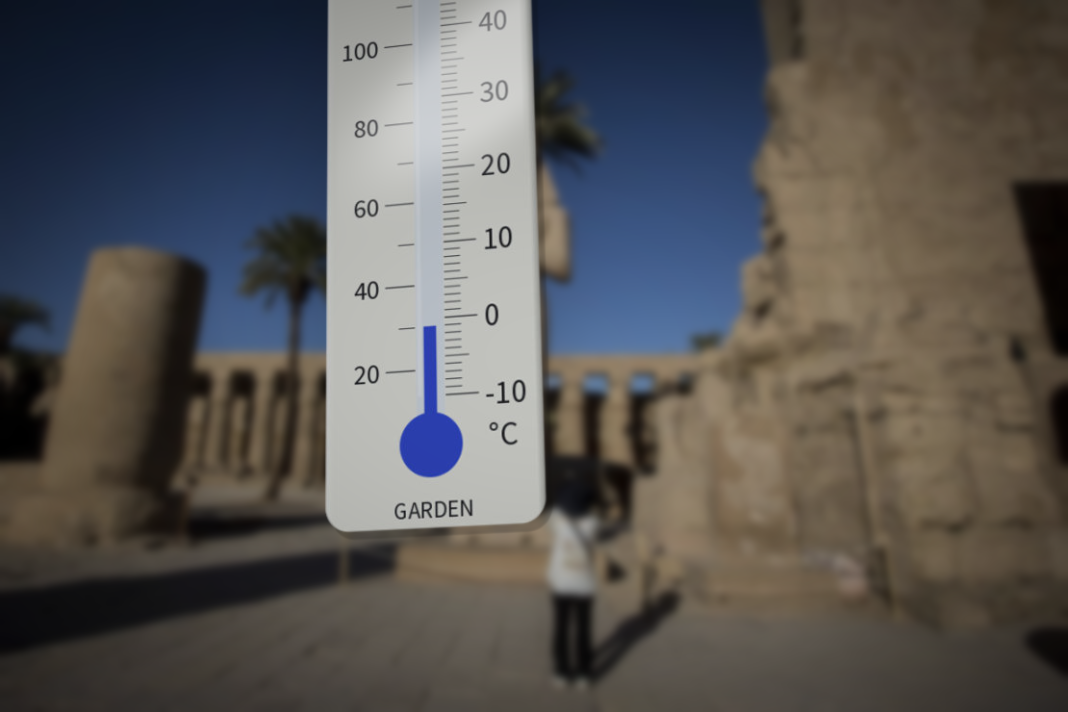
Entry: **-1** °C
